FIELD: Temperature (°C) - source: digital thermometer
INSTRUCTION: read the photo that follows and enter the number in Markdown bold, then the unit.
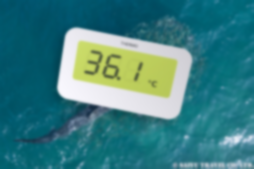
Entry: **36.1** °C
